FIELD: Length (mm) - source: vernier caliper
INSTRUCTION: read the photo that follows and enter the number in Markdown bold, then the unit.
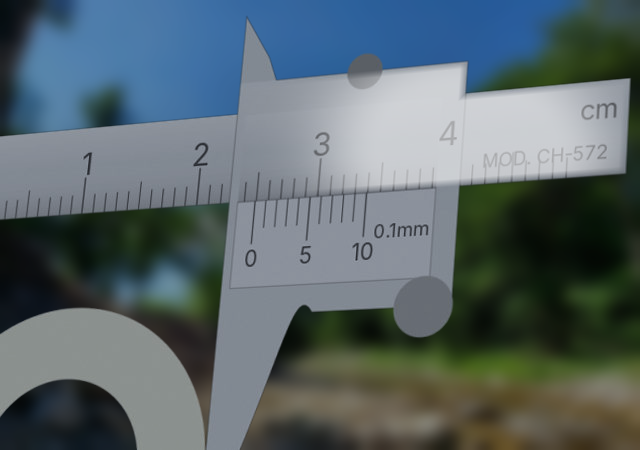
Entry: **24.9** mm
